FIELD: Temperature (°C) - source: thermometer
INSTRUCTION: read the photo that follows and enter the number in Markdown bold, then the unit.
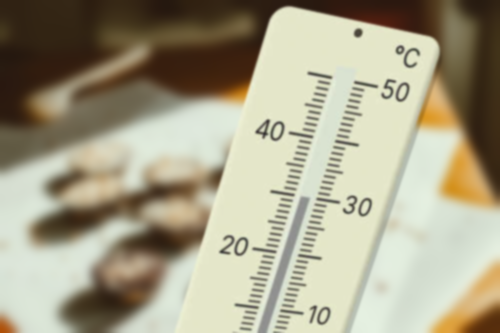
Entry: **30** °C
